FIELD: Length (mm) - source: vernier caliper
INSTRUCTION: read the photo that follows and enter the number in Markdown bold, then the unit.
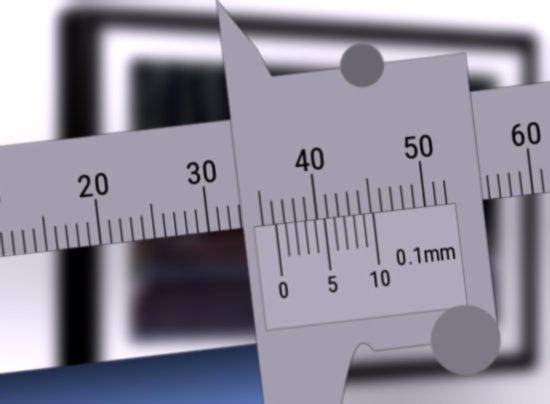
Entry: **36.2** mm
